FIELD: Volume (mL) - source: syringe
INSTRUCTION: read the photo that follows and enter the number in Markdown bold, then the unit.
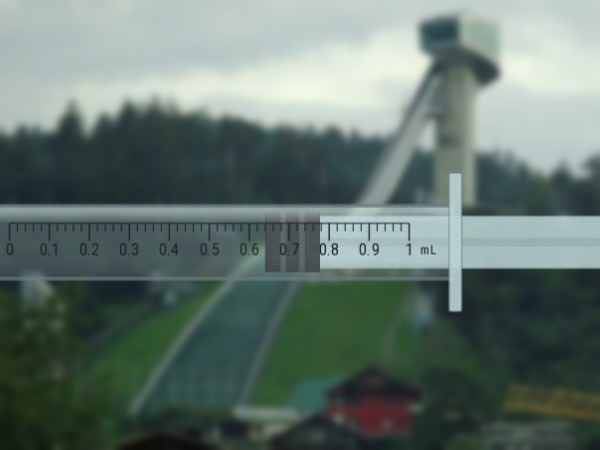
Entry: **0.64** mL
